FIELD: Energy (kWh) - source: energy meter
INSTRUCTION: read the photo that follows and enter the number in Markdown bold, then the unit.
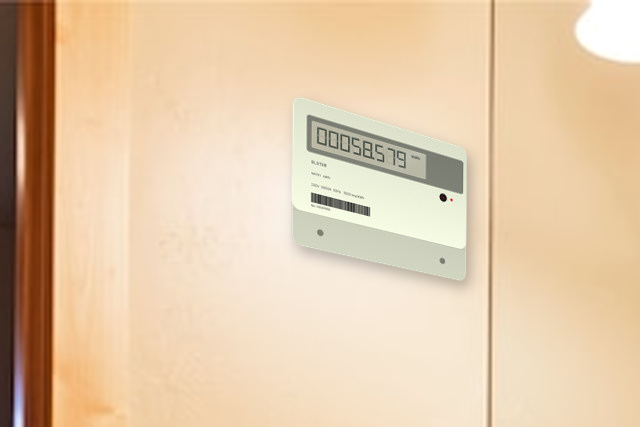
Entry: **58.579** kWh
